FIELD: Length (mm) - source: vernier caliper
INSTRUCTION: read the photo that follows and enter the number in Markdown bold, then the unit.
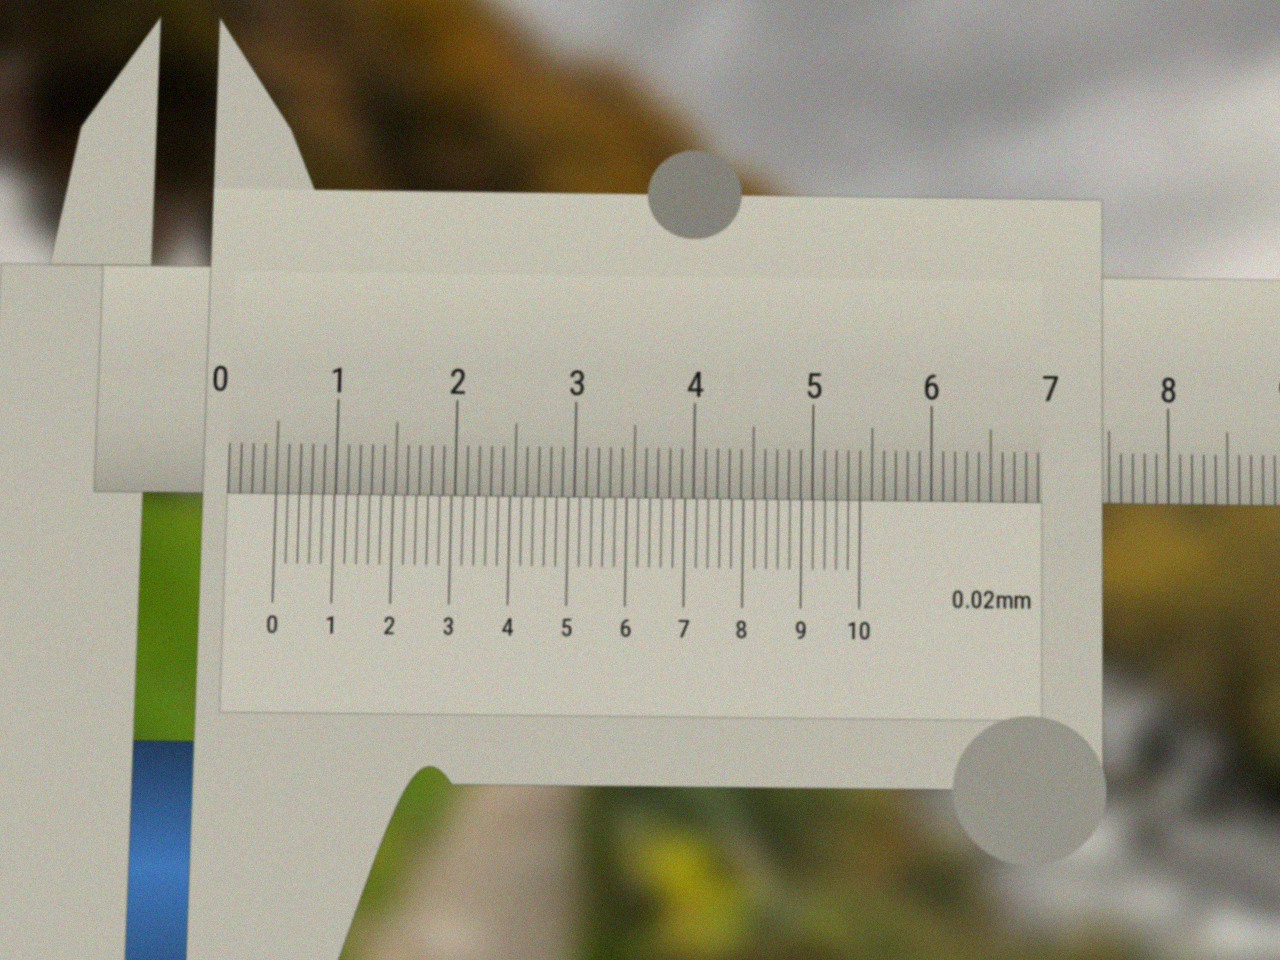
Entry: **5.0** mm
